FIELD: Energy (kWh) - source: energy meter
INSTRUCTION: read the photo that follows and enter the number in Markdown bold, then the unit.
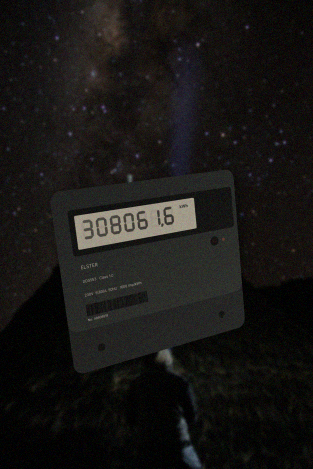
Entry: **308061.6** kWh
